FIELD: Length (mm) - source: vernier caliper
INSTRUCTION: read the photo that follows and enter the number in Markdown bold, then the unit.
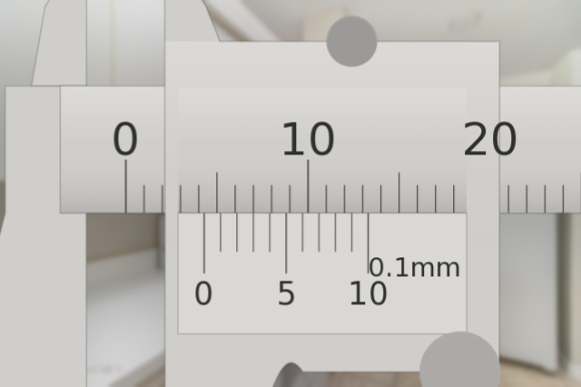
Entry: **4.3** mm
